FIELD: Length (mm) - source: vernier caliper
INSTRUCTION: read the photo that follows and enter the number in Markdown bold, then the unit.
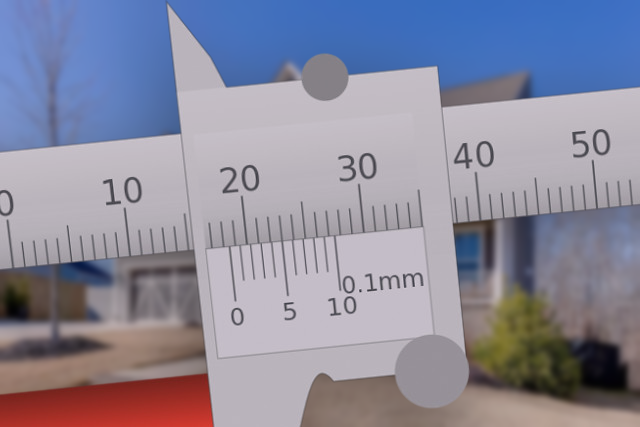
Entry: **18.5** mm
